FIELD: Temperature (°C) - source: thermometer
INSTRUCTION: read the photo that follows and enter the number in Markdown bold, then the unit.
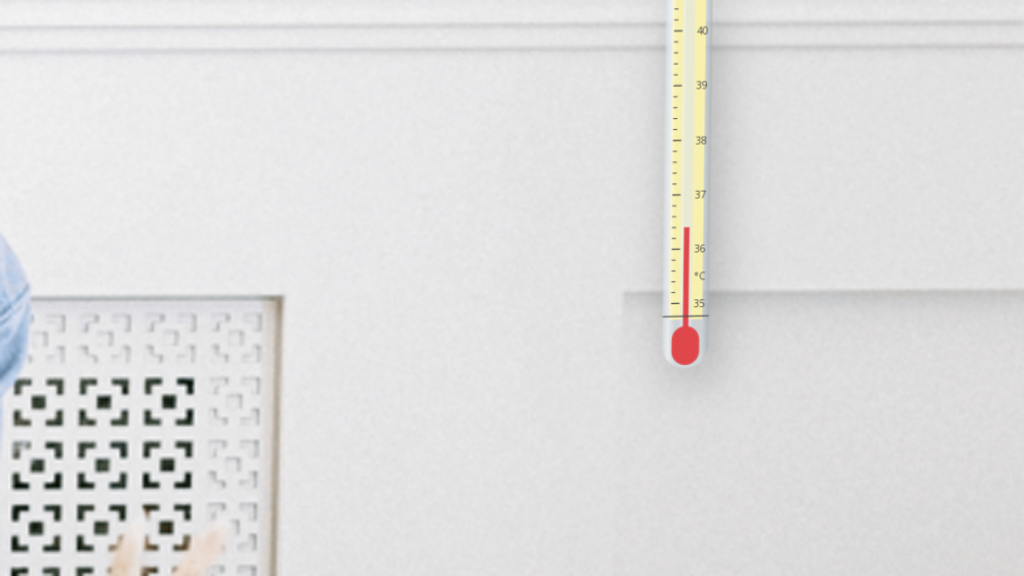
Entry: **36.4** °C
